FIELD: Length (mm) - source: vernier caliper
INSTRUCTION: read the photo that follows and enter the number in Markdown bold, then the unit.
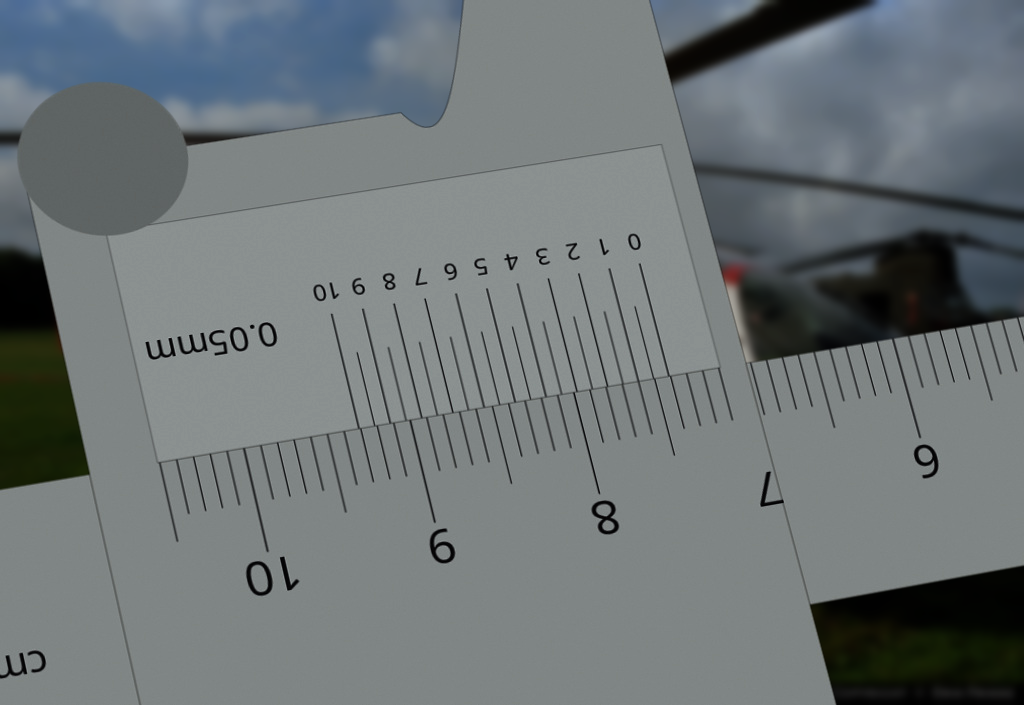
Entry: **74.1** mm
